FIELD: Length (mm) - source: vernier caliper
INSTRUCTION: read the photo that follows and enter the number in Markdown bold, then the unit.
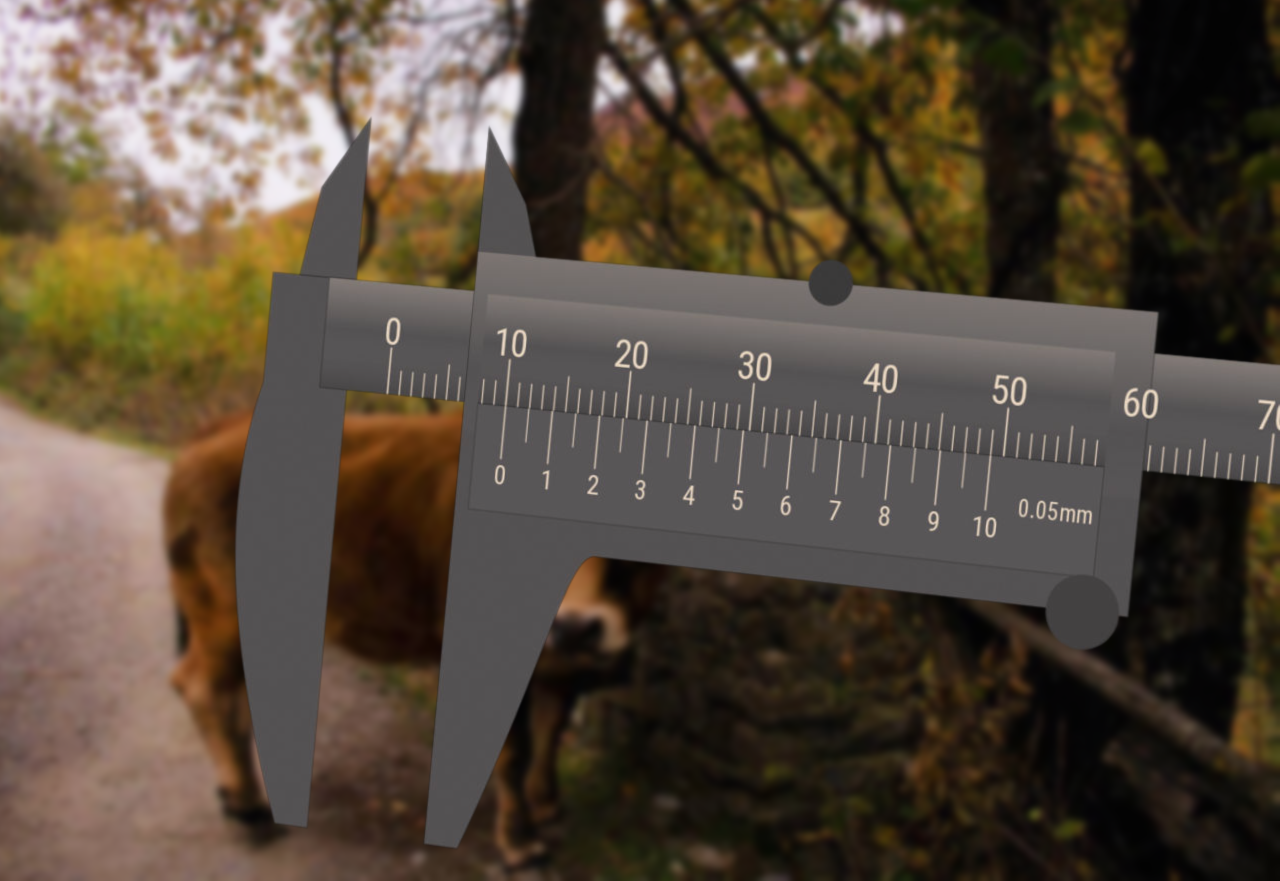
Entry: **10.0** mm
